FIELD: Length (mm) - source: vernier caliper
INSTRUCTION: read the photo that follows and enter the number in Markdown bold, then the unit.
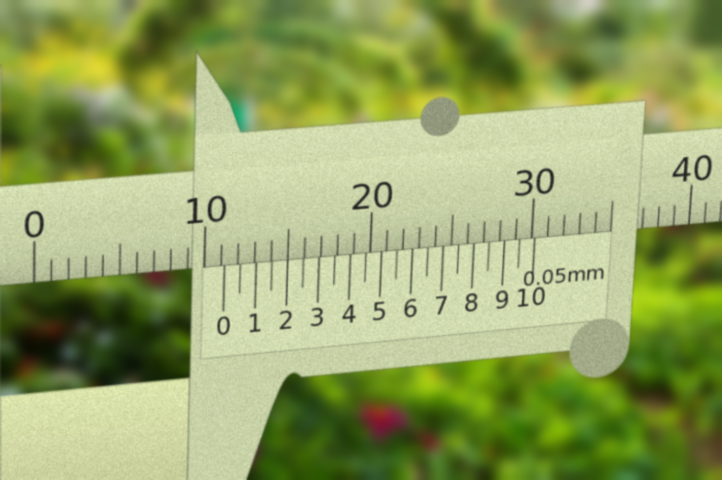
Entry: **11.2** mm
